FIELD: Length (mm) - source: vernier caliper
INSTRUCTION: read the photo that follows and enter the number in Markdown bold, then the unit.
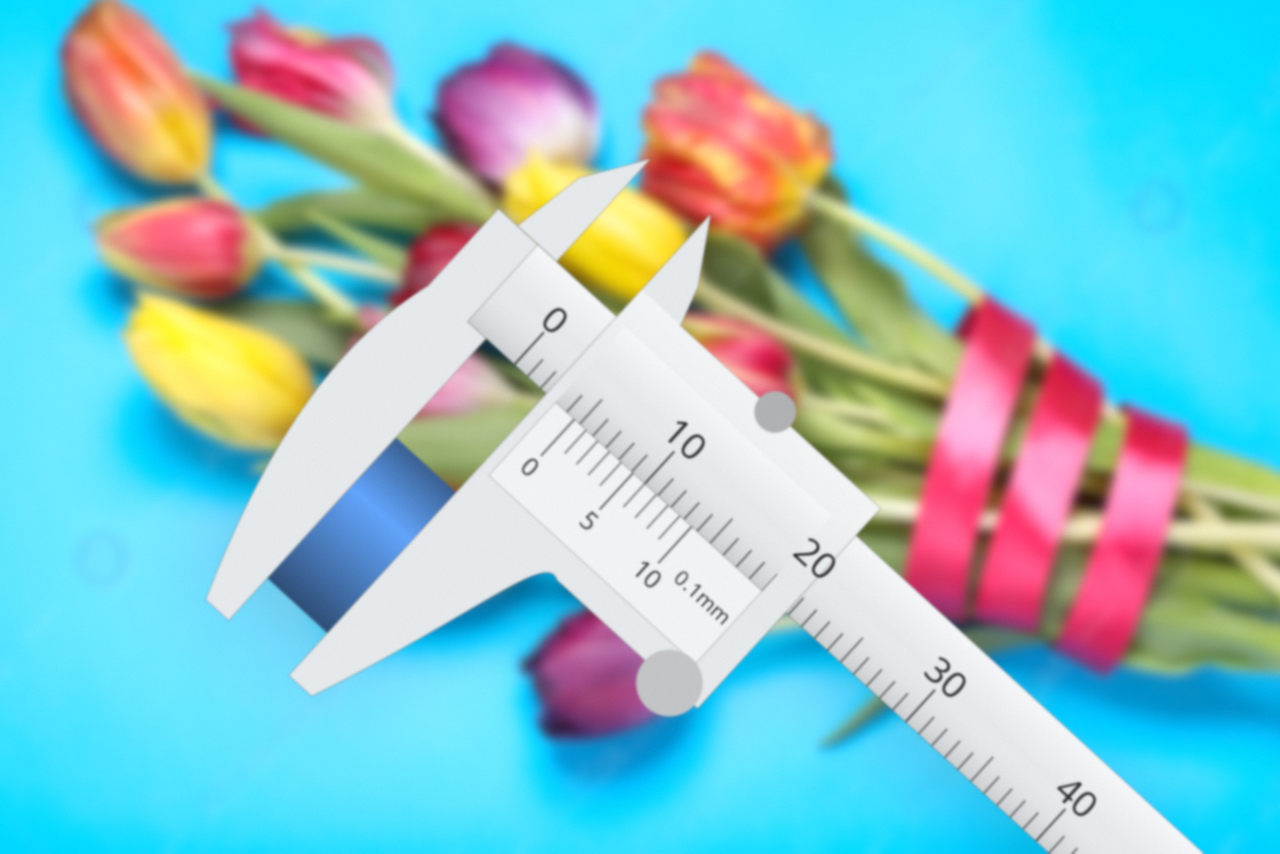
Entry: **4.6** mm
